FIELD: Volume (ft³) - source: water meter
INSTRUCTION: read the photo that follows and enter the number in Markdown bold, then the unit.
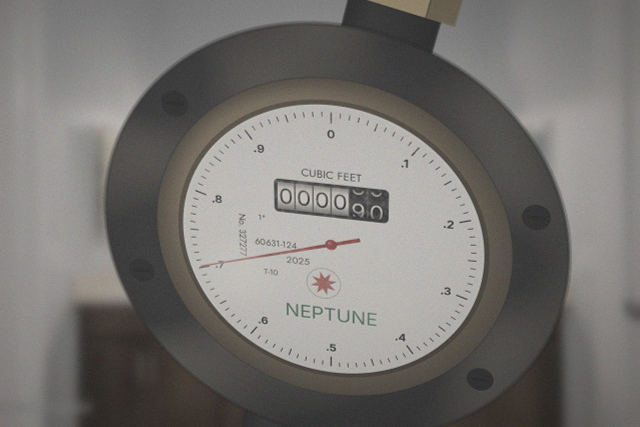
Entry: **89.70** ft³
